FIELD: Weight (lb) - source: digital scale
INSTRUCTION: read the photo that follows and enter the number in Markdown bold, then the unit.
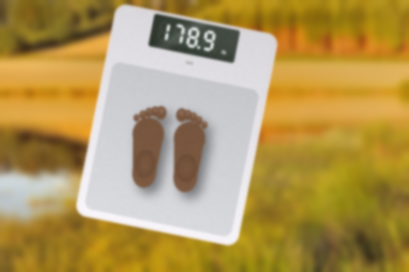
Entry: **178.9** lb
